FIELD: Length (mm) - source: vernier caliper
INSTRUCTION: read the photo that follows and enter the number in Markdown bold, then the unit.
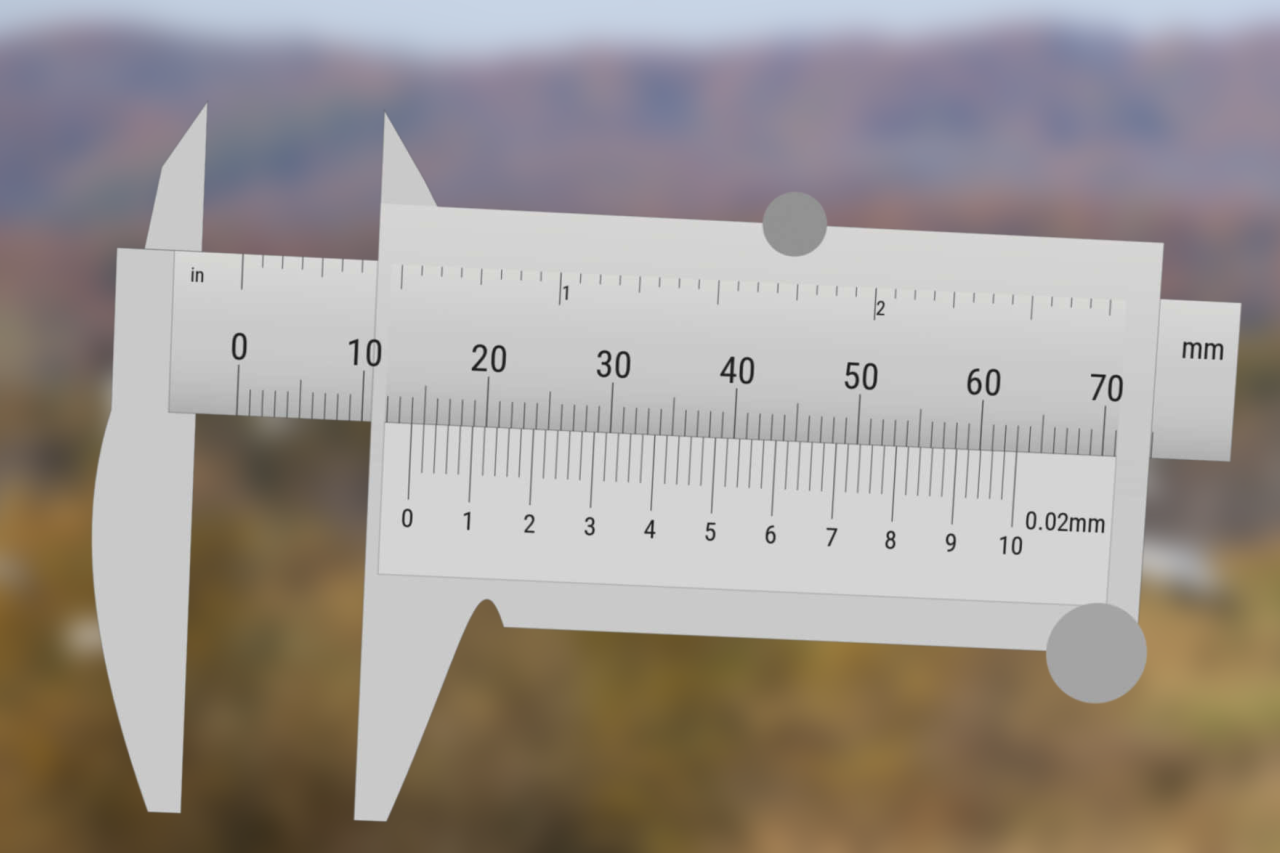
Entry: **14.0** mm
